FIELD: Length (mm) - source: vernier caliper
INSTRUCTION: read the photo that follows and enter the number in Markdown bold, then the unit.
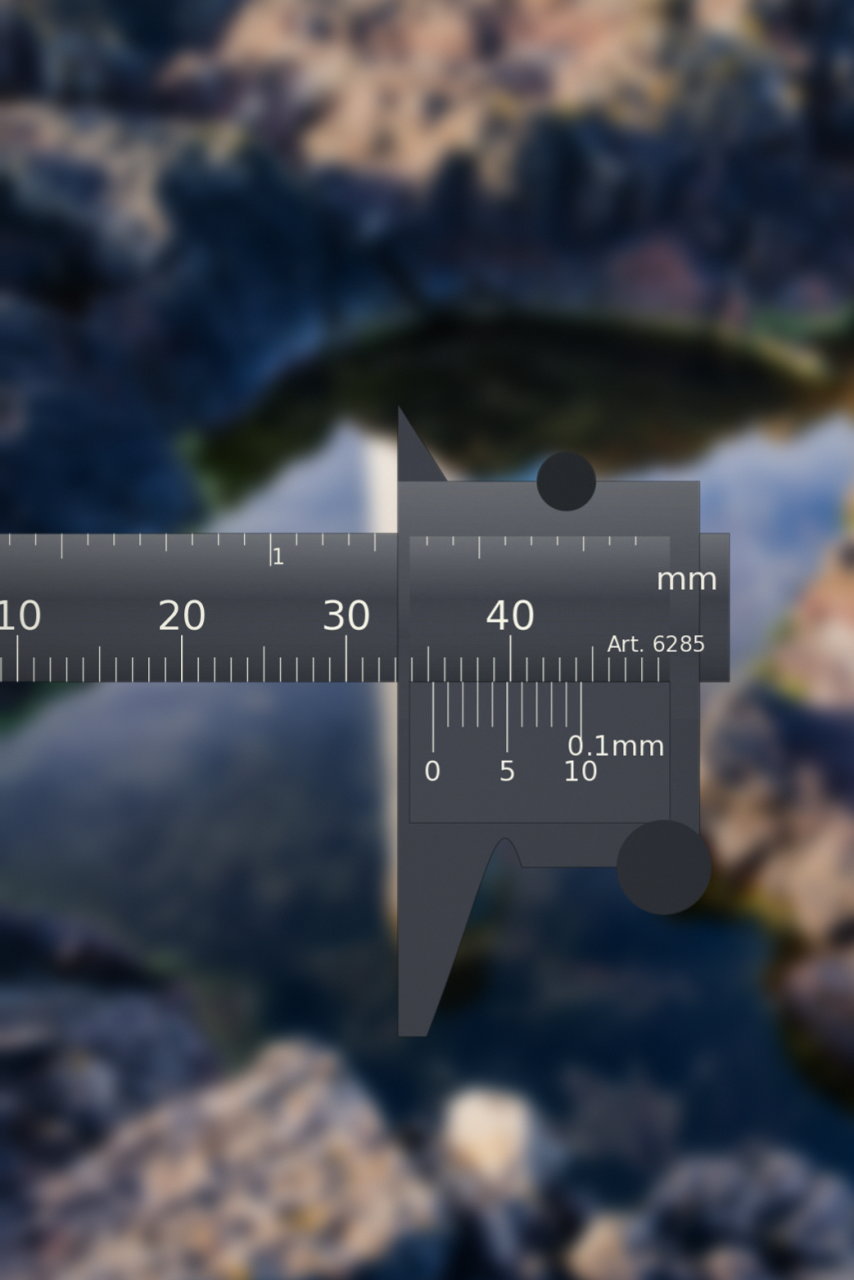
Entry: **35.3** mm
